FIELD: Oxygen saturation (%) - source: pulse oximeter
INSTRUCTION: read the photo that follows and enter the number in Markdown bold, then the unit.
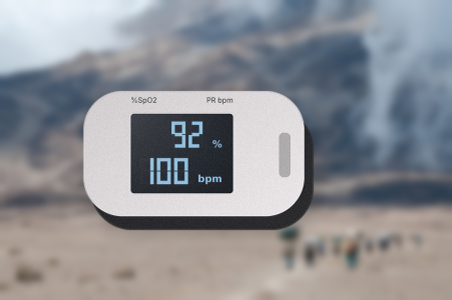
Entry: **92** %
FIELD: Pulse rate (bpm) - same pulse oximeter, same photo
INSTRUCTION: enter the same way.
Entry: **100** bpm
